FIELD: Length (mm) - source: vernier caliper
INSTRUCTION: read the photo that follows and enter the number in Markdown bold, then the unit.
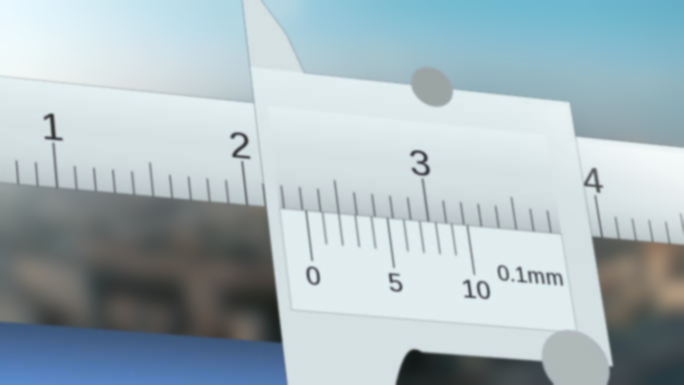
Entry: **23.2** mm
